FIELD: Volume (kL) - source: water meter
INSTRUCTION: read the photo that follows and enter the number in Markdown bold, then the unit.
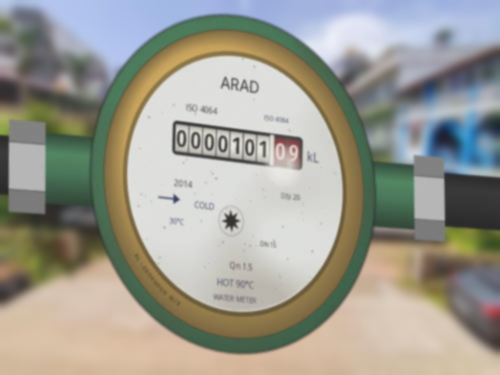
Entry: **101.09** kL
